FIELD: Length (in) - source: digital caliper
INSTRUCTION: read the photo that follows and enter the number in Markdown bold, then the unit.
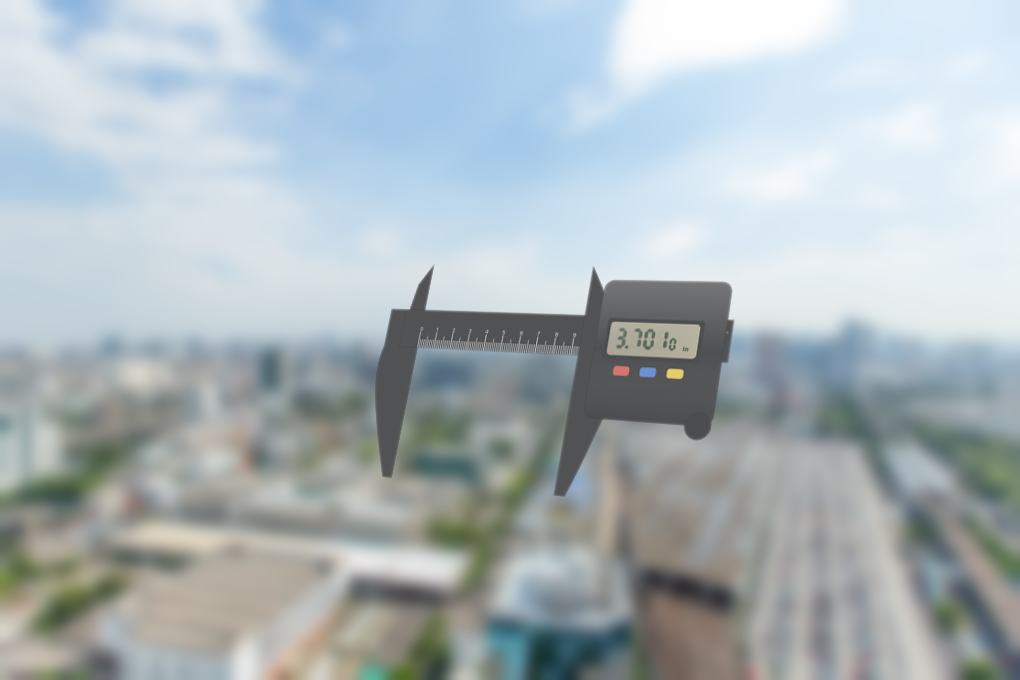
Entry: **3.7010** in
